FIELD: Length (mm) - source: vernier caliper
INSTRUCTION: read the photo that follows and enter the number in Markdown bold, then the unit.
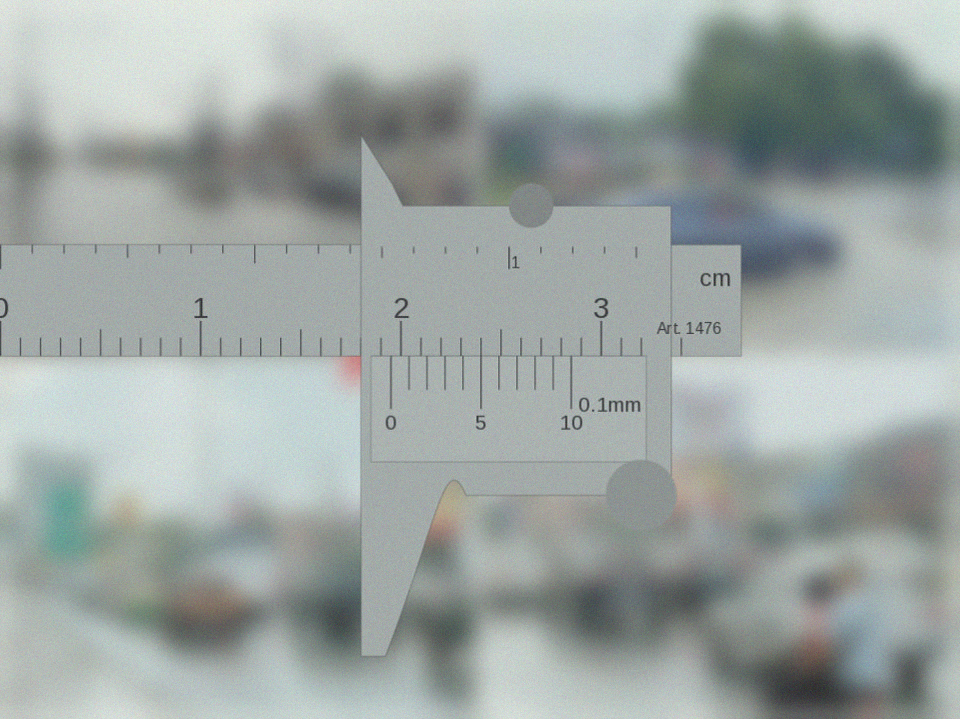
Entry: **19.5** mm
